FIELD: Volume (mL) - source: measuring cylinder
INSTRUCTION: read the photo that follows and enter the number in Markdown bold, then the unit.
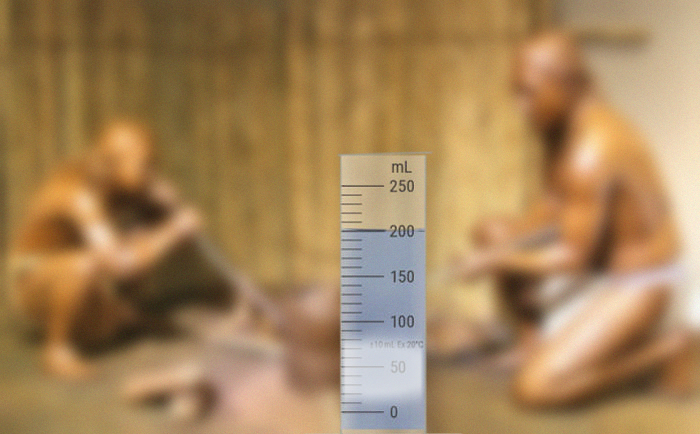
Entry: **200** mL
